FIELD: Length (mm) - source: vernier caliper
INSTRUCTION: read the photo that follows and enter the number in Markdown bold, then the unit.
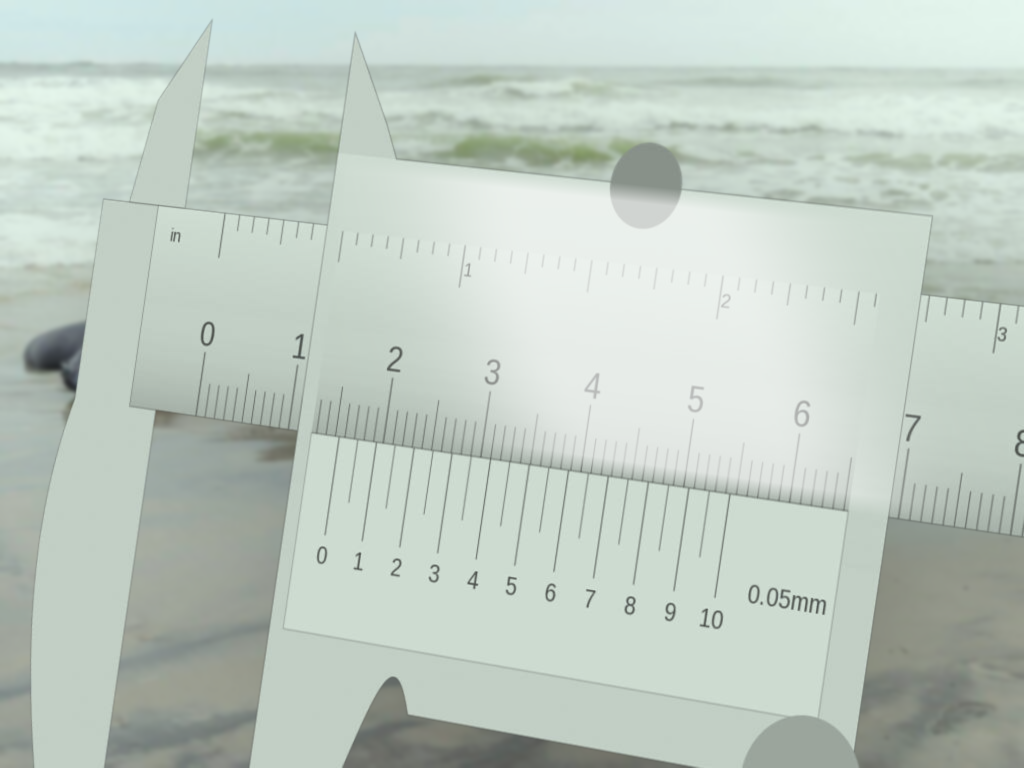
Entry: **15.4** mm
